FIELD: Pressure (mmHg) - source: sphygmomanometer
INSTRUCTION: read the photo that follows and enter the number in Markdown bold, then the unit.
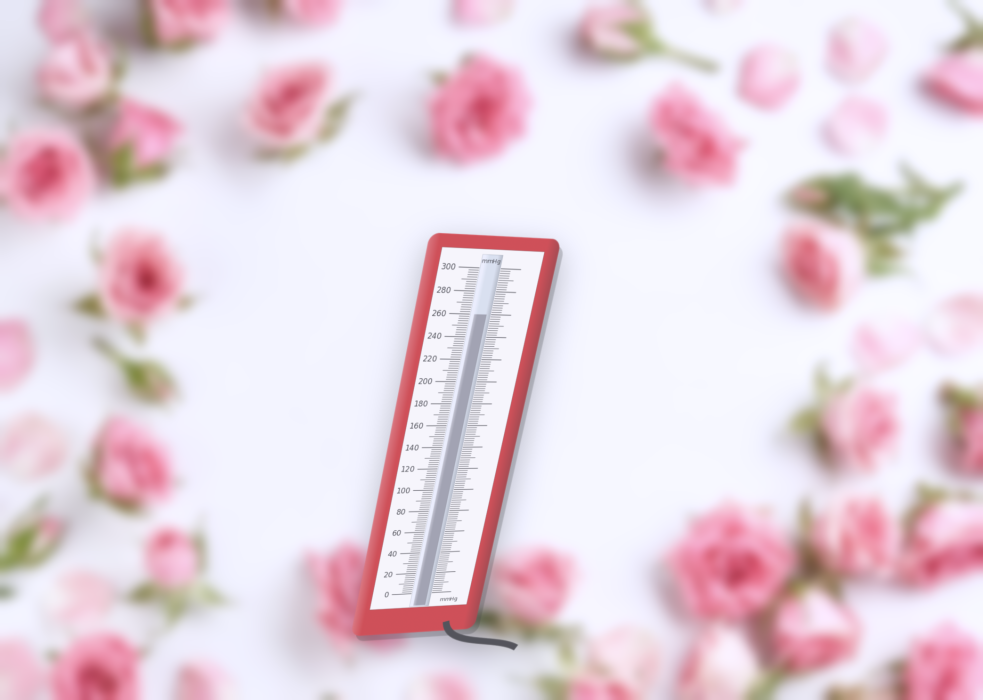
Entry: **260** mmHg
